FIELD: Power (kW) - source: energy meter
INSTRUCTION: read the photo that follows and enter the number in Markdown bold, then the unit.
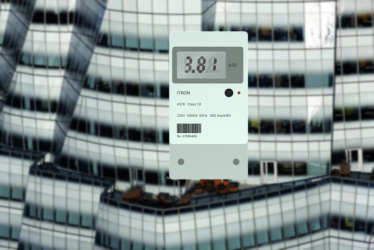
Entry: **3.81** kW
